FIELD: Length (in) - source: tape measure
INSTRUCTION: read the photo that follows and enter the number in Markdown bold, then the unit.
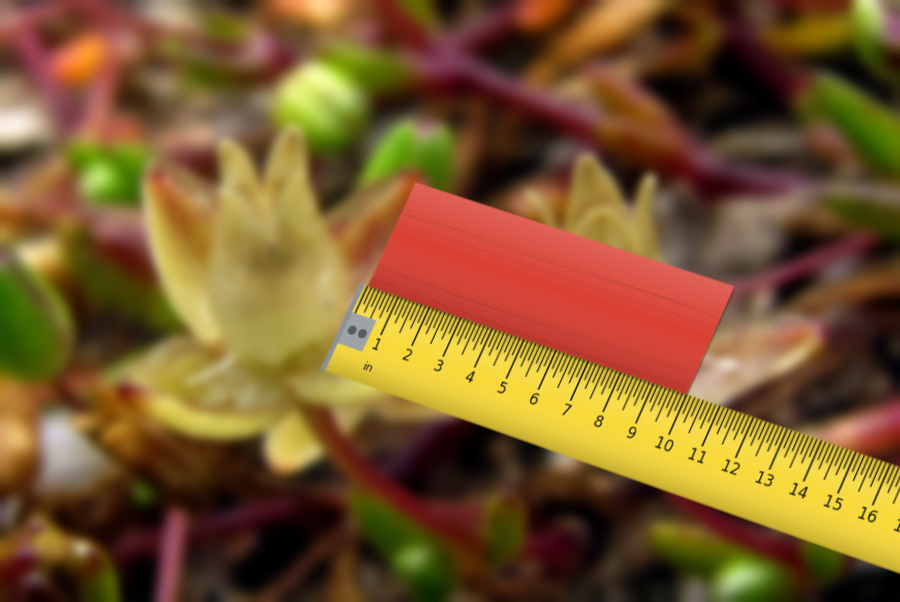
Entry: **10** in
